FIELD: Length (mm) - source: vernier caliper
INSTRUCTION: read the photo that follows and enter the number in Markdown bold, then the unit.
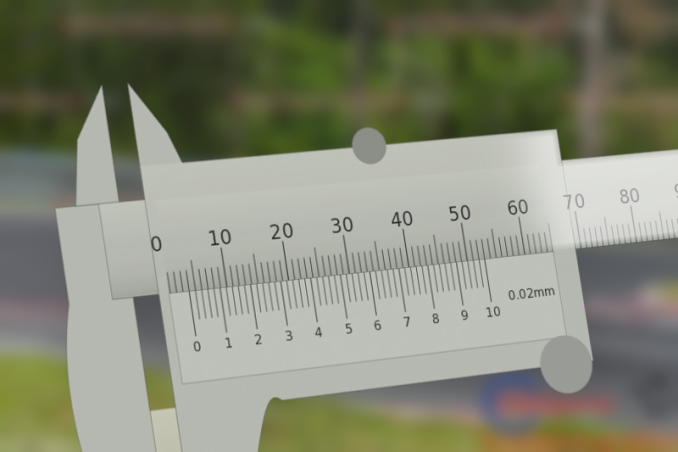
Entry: **4.0** mm
